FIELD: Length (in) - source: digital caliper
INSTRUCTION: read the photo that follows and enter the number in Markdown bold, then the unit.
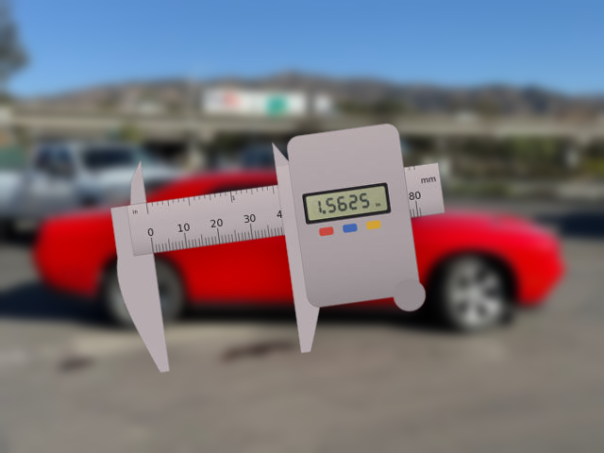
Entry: **1.5625** in
